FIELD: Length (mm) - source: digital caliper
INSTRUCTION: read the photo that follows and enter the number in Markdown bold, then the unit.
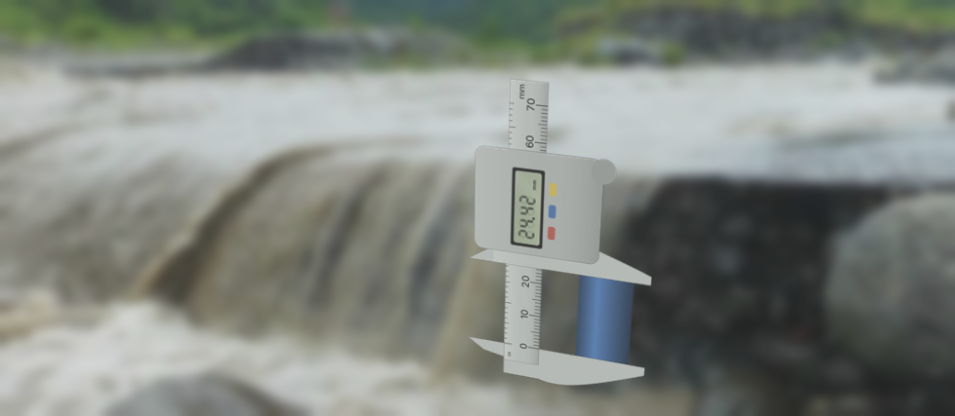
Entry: **24.42** mm
